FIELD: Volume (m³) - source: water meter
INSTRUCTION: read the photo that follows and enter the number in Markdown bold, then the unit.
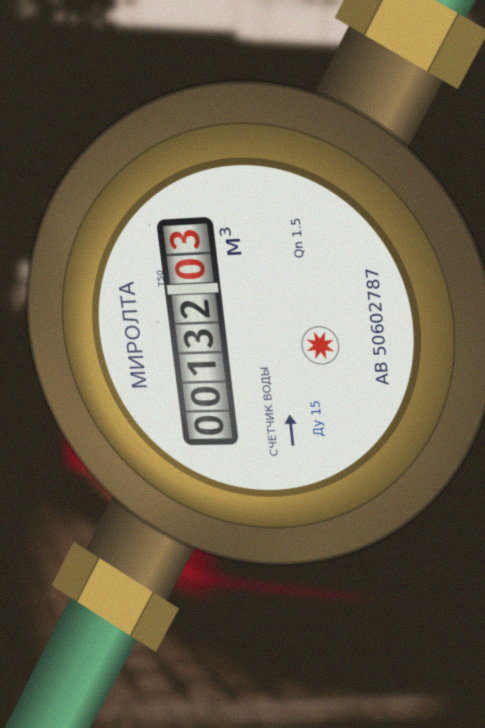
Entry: **132.03** m³
